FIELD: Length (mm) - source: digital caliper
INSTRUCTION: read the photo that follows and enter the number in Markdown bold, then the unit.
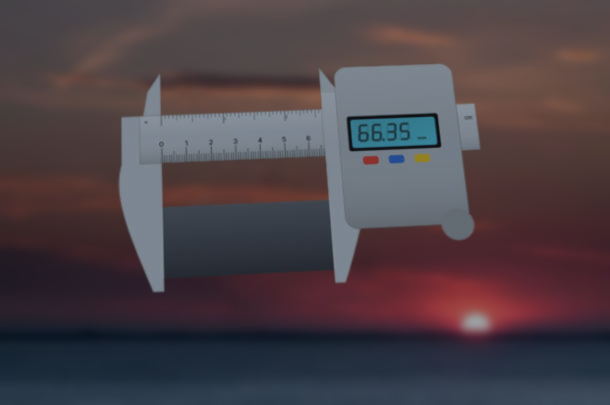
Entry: **66.35** mm
